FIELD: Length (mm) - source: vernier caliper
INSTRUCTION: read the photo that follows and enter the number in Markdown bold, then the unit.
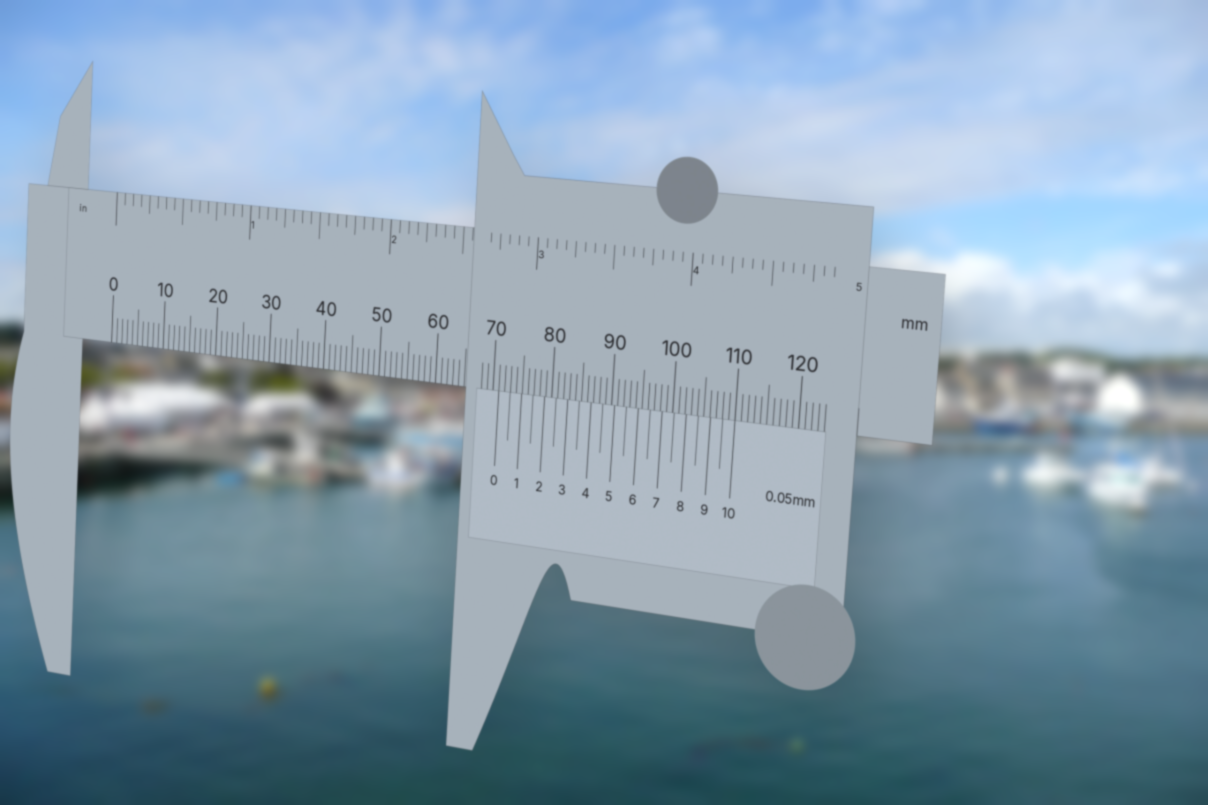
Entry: **71.0** mm
